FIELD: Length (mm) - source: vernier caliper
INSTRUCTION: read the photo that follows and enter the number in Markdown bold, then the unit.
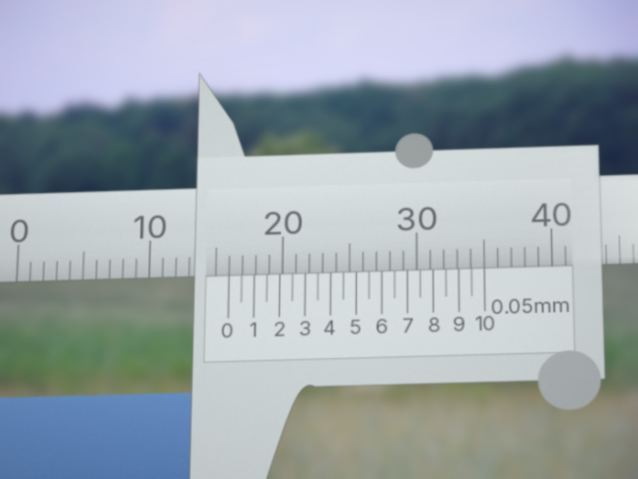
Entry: **16.0** mm
